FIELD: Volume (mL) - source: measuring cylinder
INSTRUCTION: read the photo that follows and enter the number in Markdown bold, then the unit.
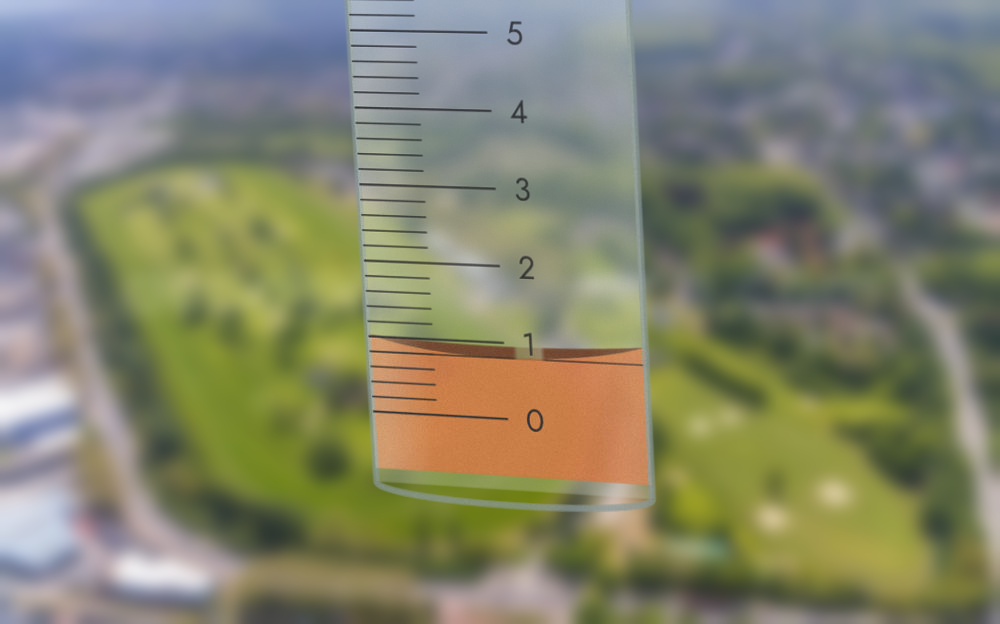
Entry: **0.8** mL
